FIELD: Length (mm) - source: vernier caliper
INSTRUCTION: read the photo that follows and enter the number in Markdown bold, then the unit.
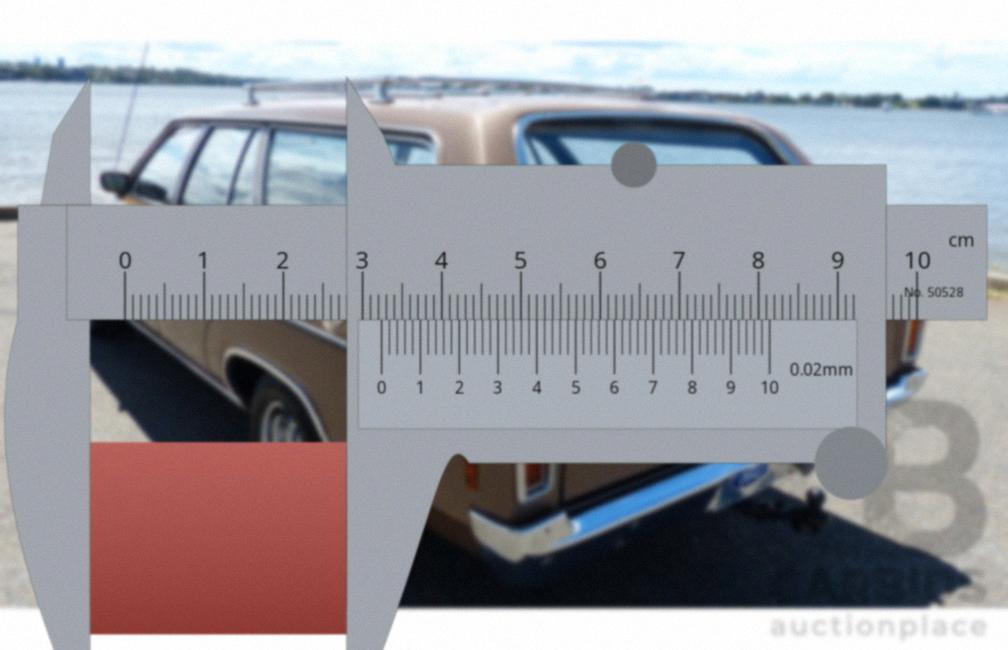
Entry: **32.4** mm
